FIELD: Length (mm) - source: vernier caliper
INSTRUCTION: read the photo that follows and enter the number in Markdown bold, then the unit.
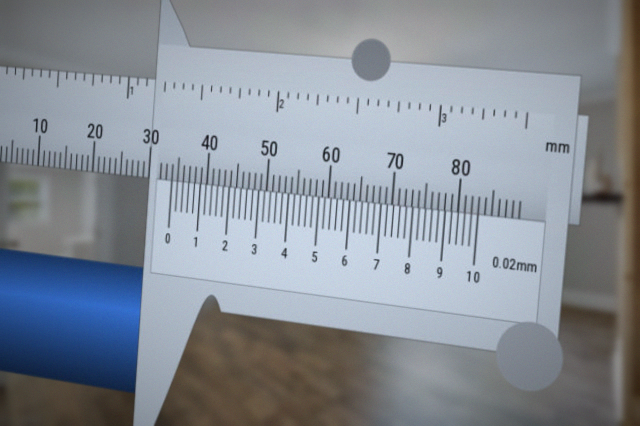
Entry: **34.0** mm
